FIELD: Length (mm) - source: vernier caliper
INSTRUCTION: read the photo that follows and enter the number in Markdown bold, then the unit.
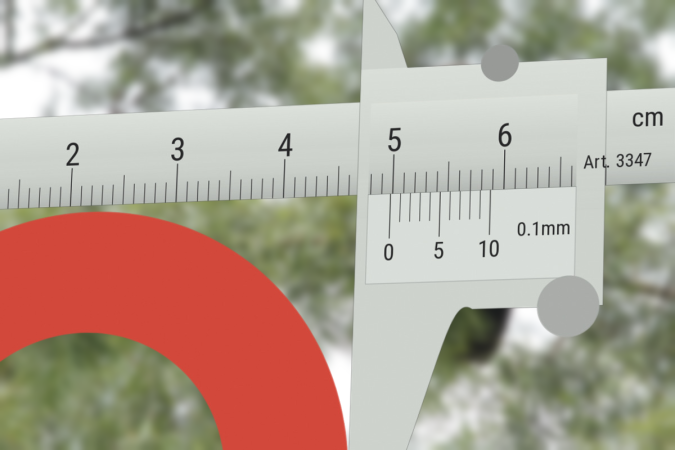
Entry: **49.8** mm
